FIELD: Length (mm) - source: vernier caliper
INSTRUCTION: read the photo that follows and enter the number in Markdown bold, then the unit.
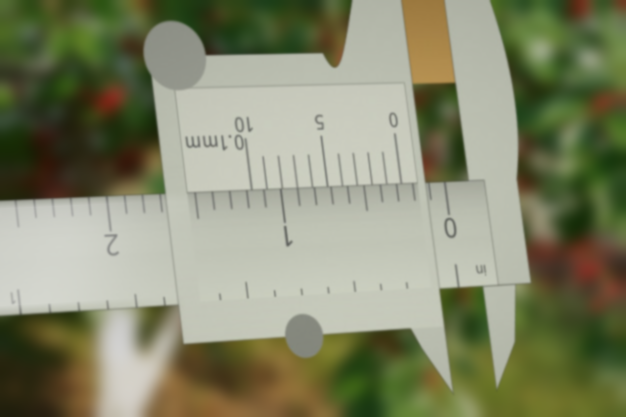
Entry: **2.7** mm
